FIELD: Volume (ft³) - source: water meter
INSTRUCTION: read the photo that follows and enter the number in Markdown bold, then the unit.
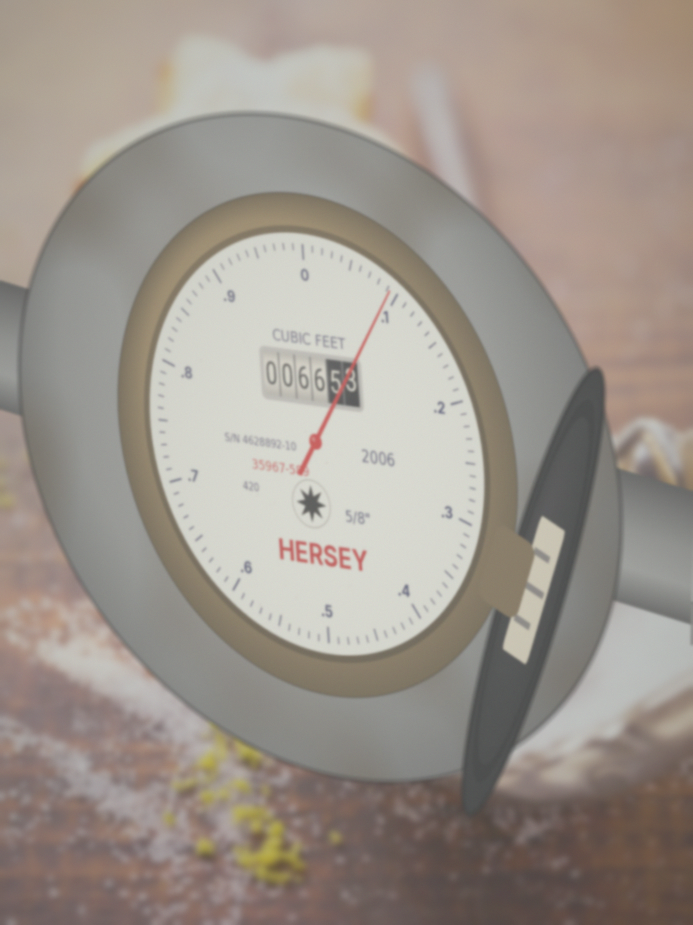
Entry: **6653.09** ft³
